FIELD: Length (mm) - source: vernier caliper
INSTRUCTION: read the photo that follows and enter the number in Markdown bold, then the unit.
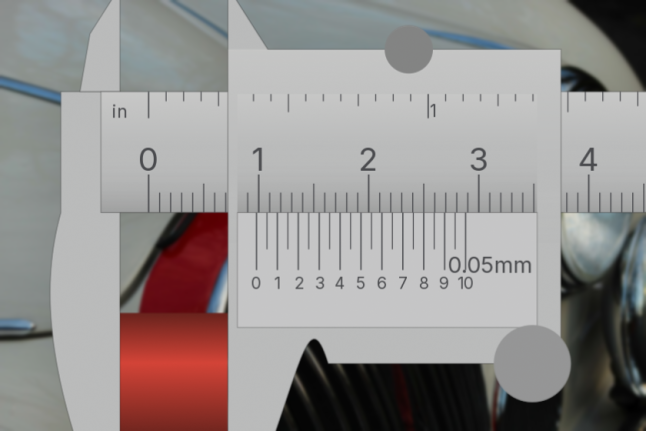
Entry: **9.8** mm
